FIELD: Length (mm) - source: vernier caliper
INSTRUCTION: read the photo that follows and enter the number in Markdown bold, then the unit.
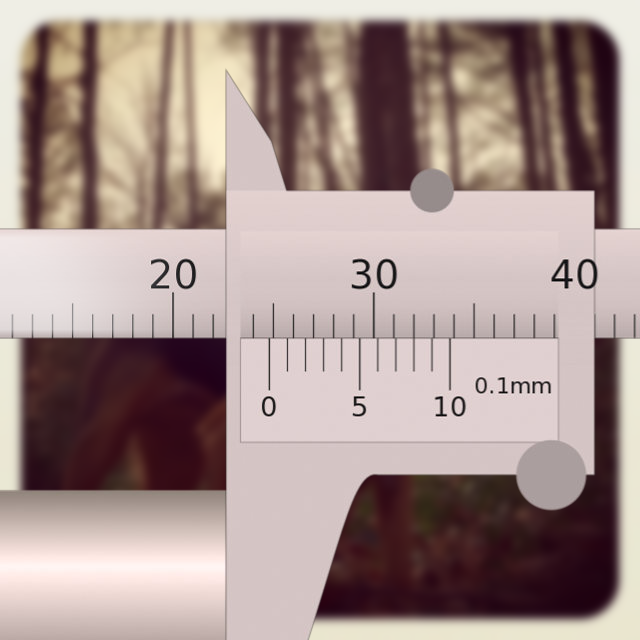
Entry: **24.8** mm
